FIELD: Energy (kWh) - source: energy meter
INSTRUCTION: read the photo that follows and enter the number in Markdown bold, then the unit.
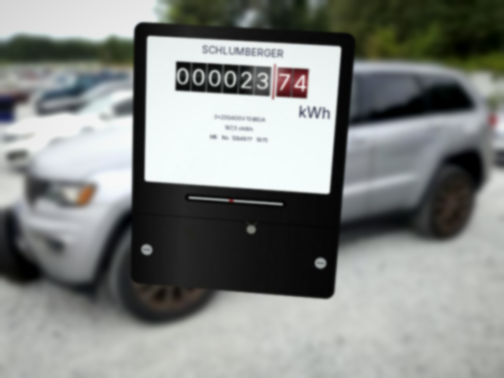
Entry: **23.74** kWh
